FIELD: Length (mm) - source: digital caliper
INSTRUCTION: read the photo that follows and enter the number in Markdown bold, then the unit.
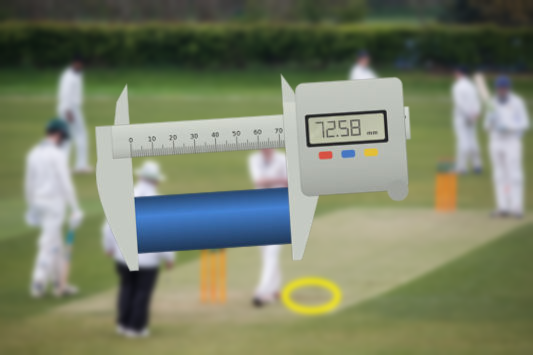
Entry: **72.58** mm
